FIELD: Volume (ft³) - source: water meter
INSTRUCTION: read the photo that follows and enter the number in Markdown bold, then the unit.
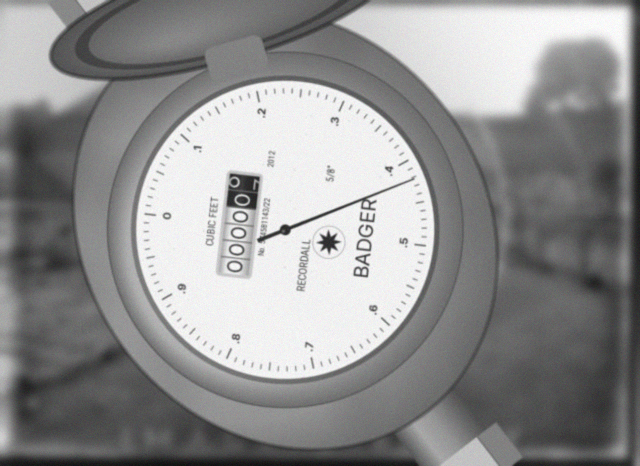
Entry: **6.42** ft³
